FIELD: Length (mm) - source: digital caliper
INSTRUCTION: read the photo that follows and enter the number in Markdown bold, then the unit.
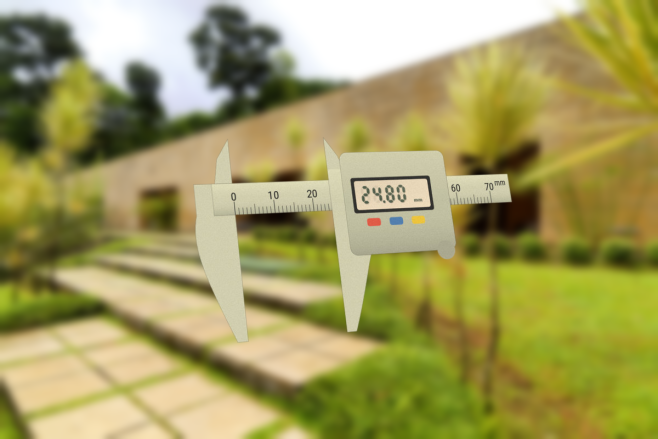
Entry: **24.80** mm
